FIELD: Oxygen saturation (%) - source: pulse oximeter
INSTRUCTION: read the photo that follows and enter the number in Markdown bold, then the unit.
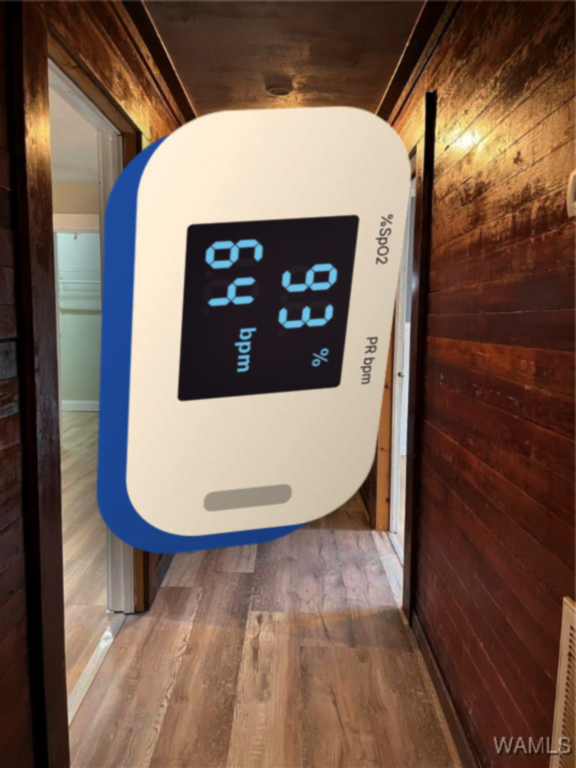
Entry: **93** %
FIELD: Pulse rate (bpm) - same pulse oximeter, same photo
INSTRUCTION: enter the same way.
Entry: **64** bpm
